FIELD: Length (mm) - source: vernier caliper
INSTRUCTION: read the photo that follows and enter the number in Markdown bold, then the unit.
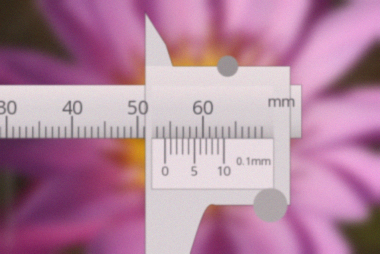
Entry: **54.2** mm
